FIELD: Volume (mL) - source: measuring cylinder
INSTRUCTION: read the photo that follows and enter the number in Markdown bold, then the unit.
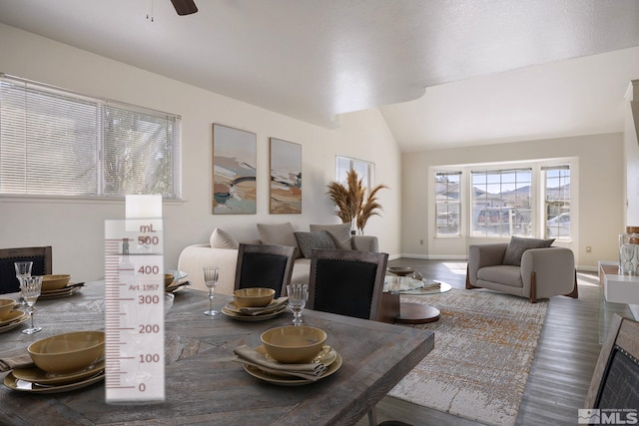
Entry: **450** mL
